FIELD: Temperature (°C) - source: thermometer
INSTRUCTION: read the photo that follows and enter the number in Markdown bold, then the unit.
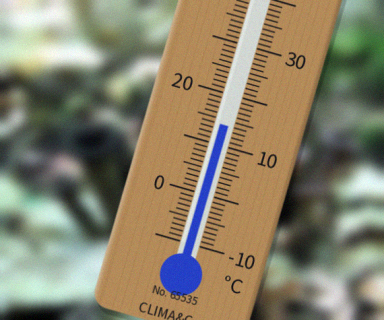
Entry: **14** °C
